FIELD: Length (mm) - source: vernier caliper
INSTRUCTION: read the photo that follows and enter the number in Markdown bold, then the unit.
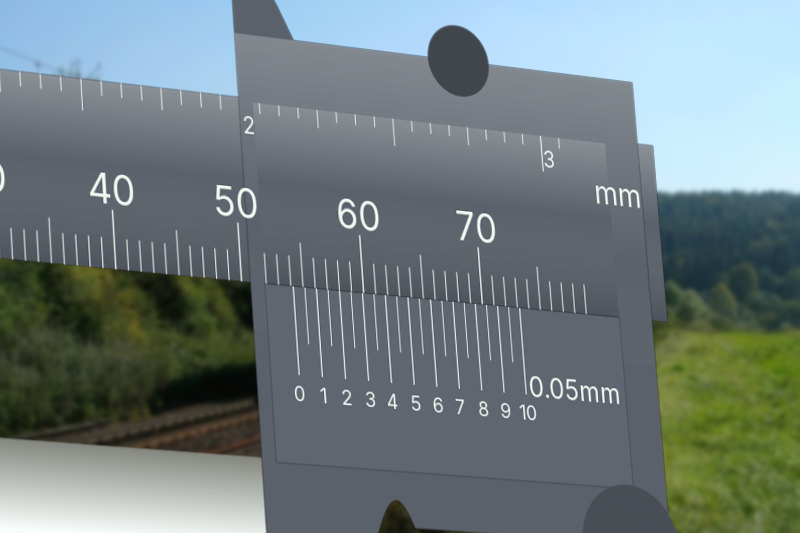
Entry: **54.2** mm
